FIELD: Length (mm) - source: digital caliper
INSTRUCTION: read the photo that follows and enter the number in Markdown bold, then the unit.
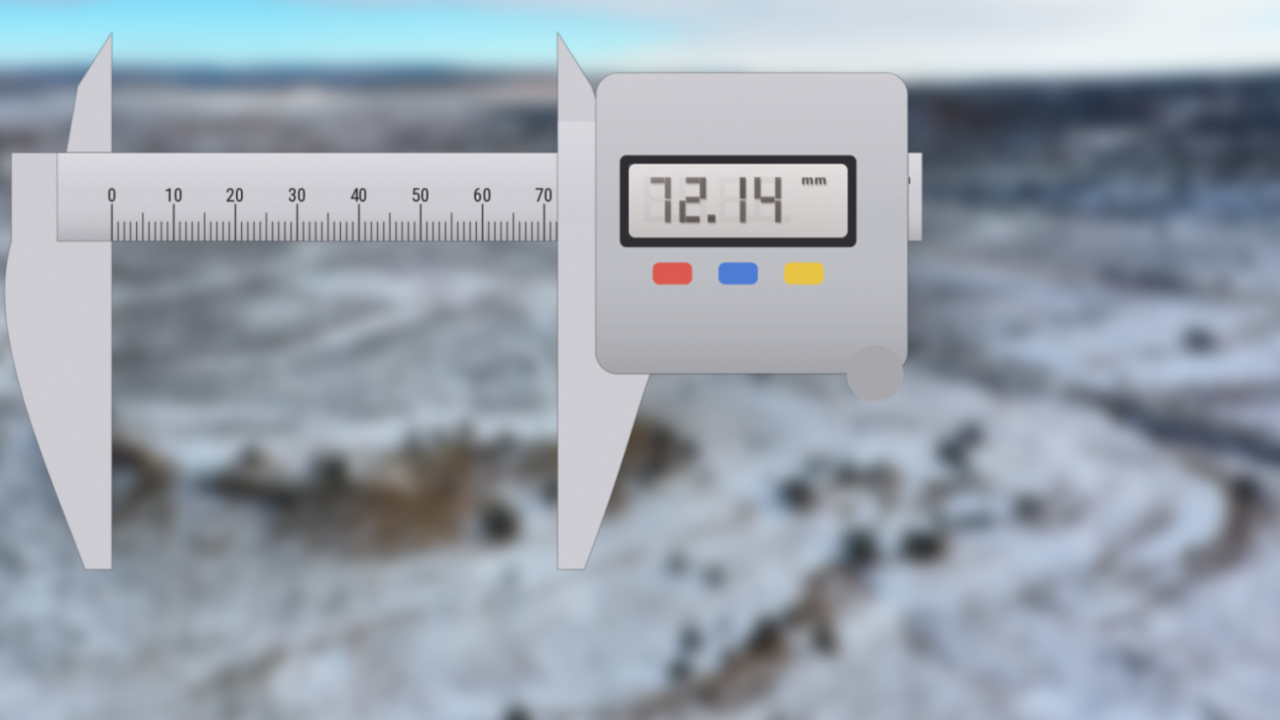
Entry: **72.14** mm
